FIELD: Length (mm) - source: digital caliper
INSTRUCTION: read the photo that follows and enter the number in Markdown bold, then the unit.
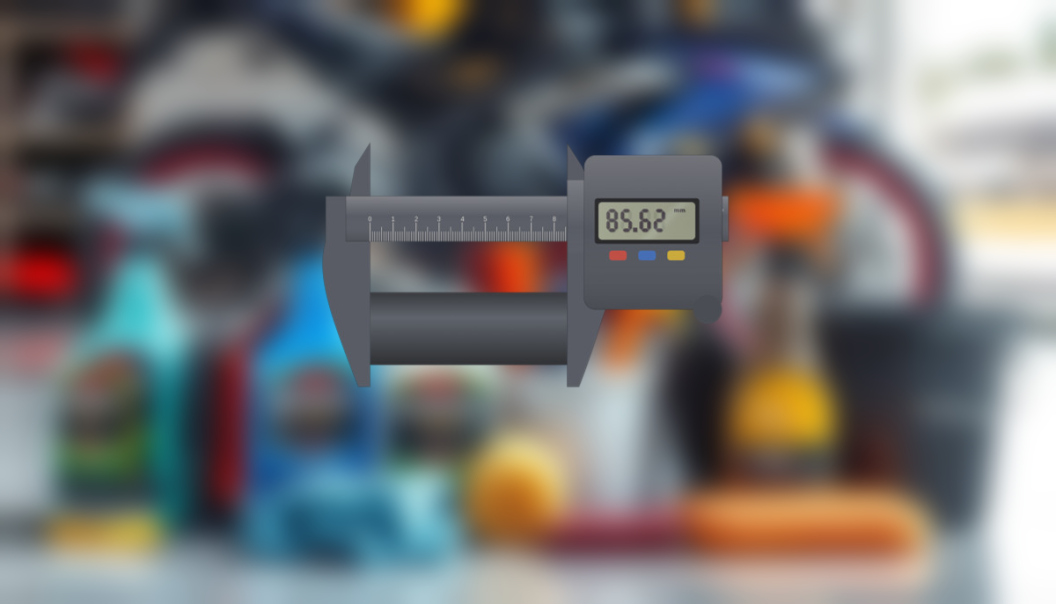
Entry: **85.62** mm
